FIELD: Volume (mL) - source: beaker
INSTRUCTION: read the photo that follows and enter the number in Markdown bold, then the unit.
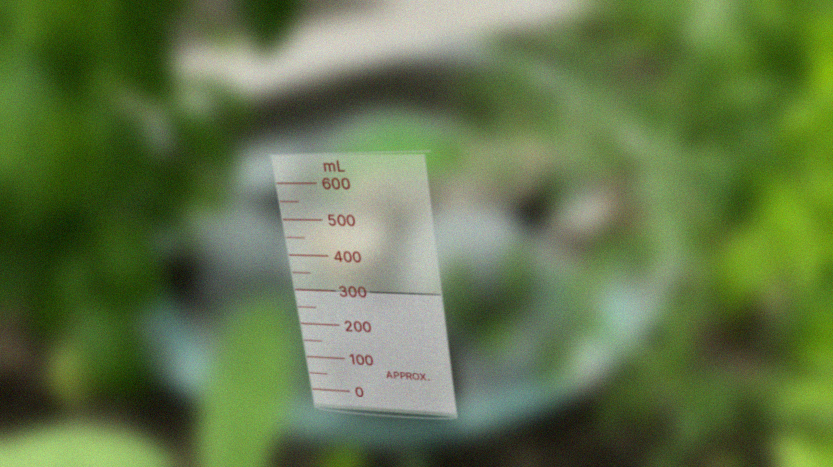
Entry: **300** mL
